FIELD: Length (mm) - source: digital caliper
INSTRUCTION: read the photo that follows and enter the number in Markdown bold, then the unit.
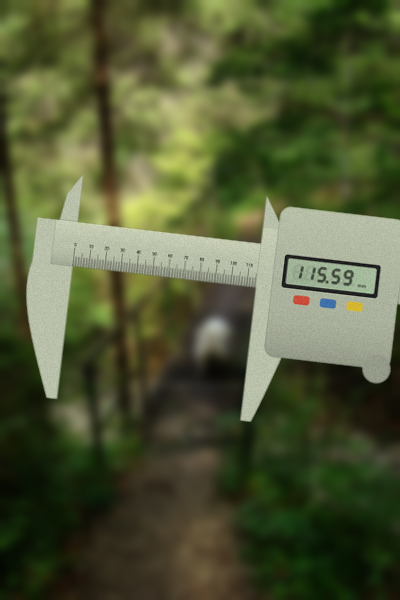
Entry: **115.59** mm
